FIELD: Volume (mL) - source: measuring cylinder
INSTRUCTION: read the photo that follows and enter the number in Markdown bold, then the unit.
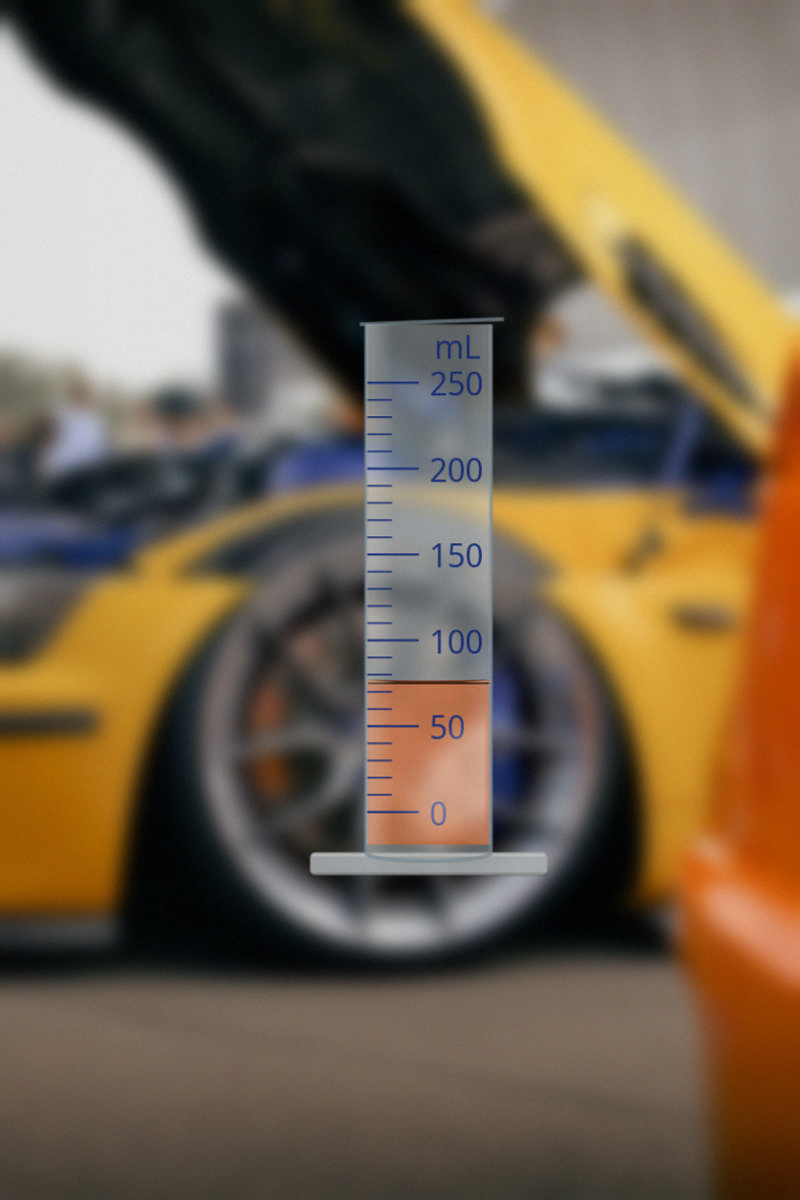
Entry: **75** mL
